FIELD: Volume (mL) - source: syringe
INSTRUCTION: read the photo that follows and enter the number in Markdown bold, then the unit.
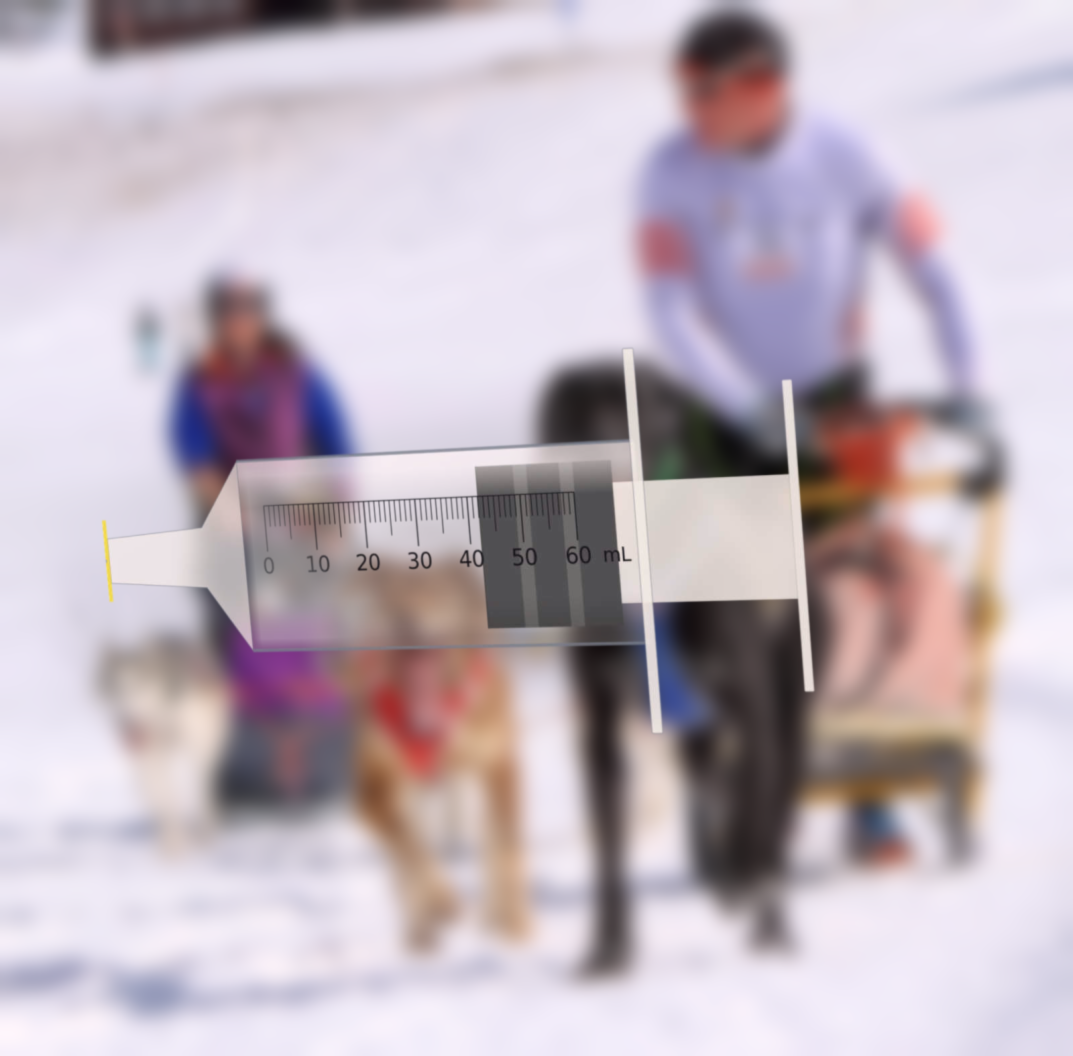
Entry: **42** mL
